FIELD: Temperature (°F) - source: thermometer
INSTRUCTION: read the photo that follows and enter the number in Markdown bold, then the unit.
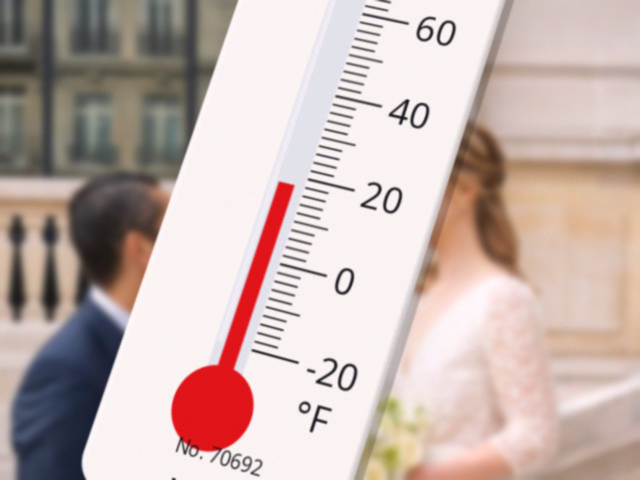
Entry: **18** °F
